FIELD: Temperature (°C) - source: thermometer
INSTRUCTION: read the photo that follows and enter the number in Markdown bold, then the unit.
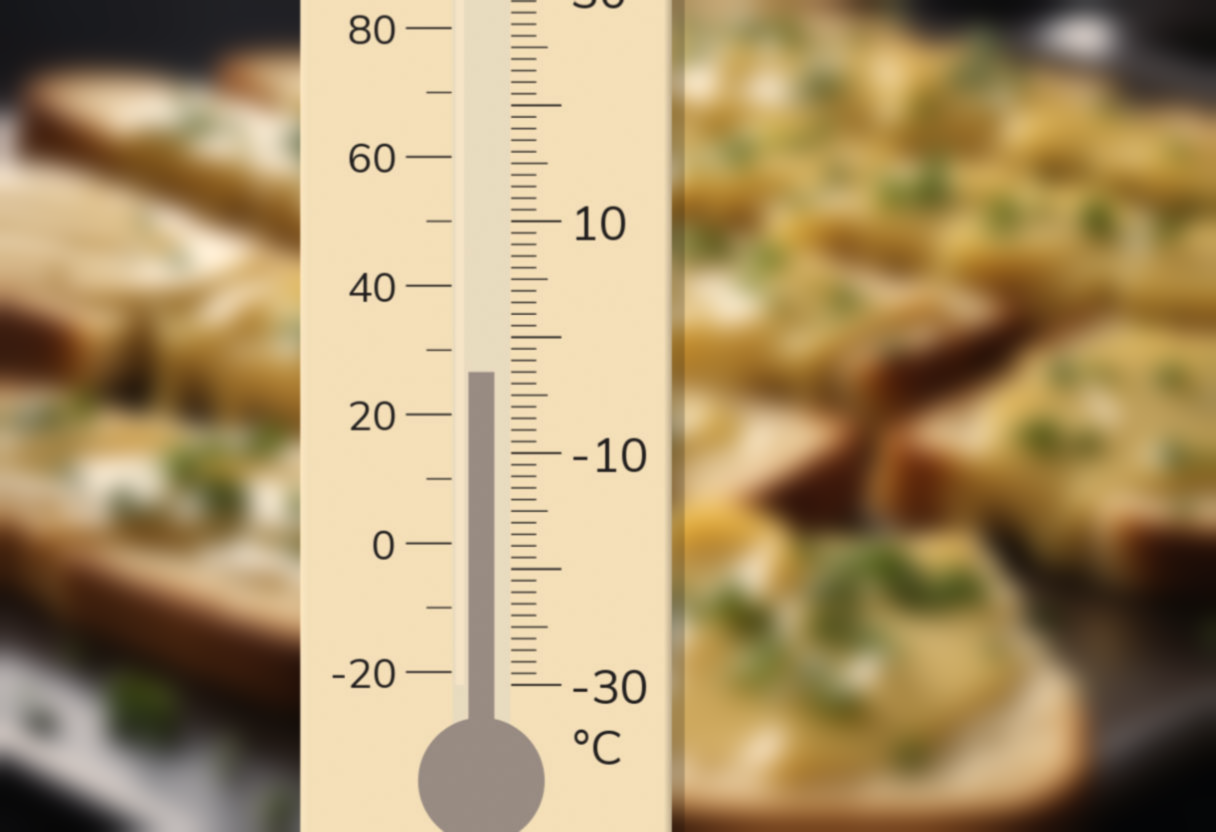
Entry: **-3** °C
